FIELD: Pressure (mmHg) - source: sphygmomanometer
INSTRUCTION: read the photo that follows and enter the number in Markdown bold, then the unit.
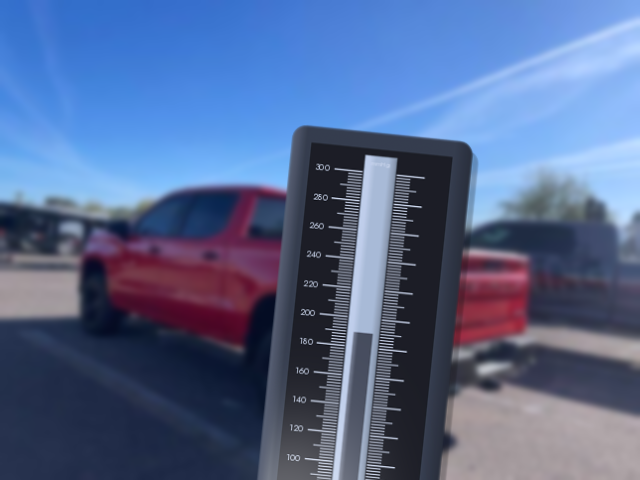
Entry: **190** mmHg
